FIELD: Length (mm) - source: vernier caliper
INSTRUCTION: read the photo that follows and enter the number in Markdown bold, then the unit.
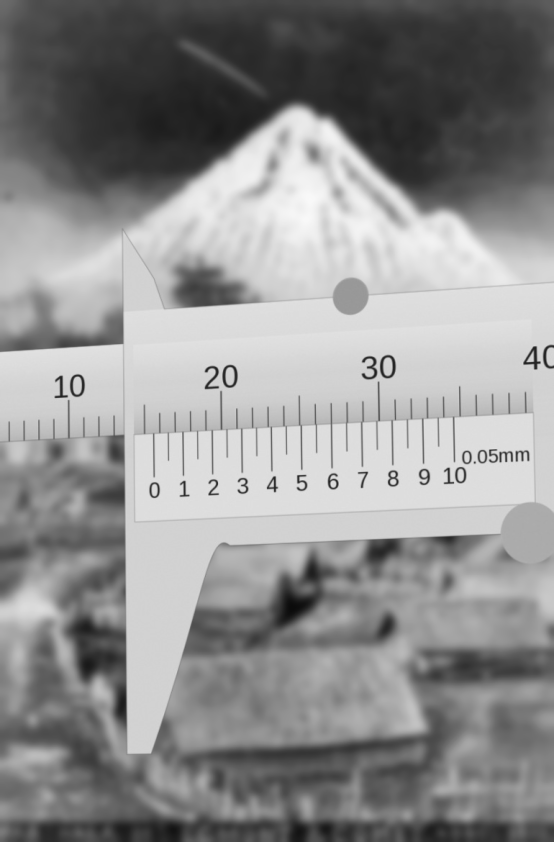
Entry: **15.6** mm
